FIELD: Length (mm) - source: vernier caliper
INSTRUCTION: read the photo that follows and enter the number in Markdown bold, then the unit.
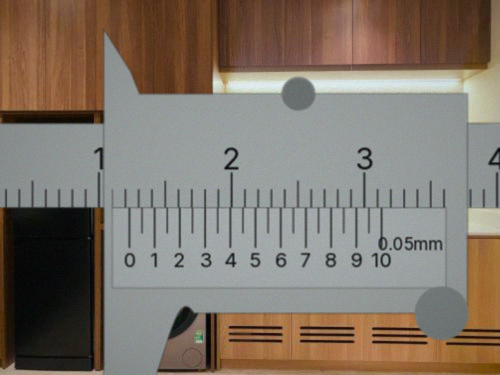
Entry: **12.3** mm
